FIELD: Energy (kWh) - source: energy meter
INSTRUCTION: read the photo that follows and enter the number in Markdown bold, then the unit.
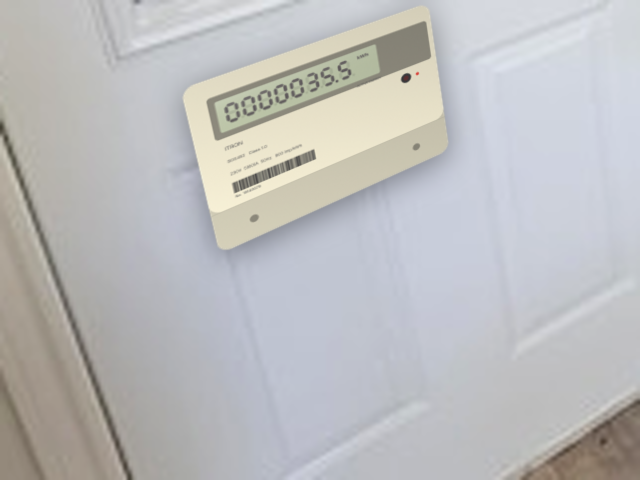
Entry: **35.5** kWh
